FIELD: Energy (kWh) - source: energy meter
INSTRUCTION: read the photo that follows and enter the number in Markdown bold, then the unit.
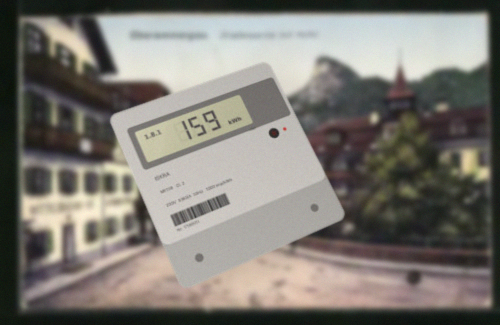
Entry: **159** kWh
